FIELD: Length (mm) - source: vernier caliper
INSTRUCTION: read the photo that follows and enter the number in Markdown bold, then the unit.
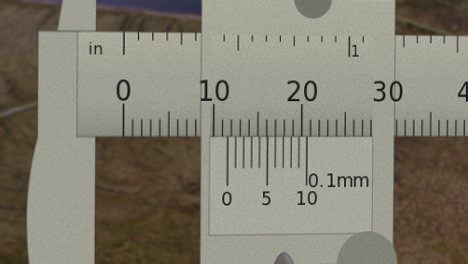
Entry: **11.6** mm
